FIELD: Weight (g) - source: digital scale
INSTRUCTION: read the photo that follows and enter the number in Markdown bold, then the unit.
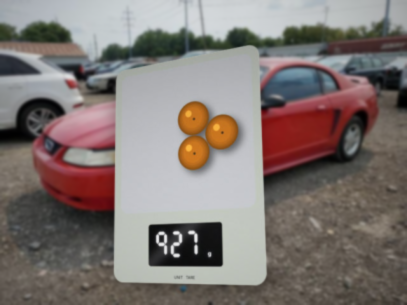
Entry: **927** g
